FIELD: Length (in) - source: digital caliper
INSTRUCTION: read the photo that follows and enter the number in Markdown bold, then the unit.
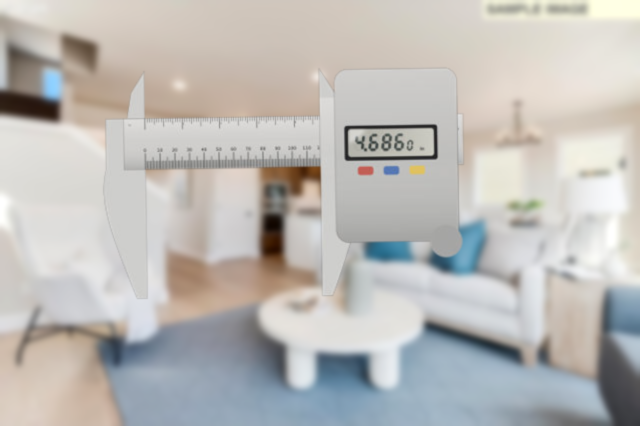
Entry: **4.6860** in
